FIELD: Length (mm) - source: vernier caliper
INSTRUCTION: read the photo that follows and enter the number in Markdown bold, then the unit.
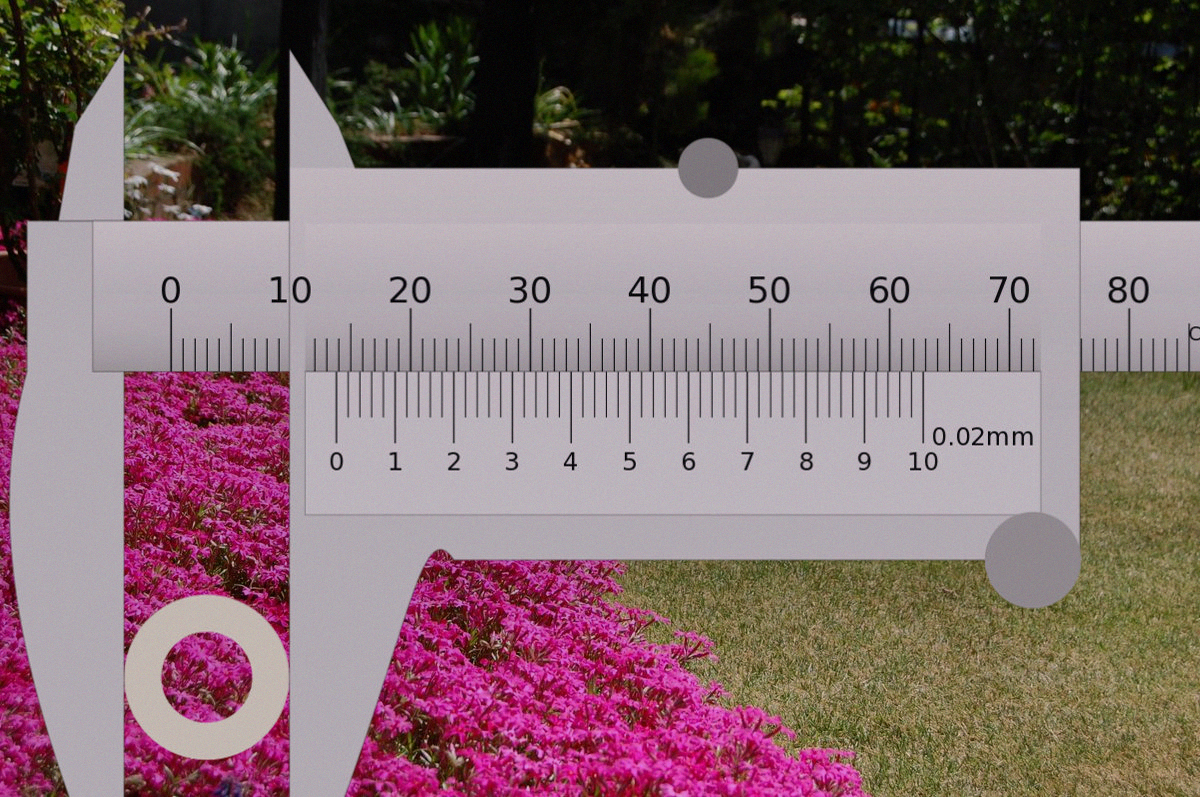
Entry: **13.8** mm
